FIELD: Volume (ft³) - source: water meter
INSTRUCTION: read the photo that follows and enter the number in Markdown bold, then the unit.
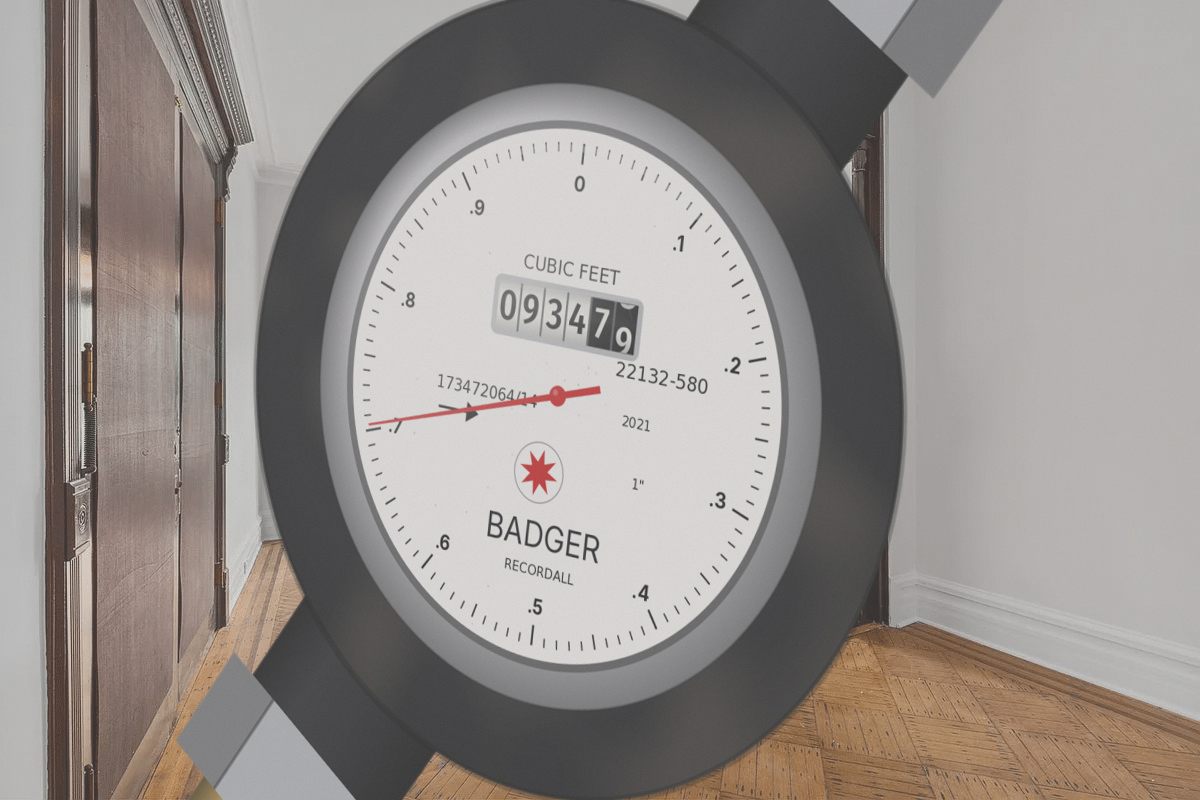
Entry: **93478.70** ft³
